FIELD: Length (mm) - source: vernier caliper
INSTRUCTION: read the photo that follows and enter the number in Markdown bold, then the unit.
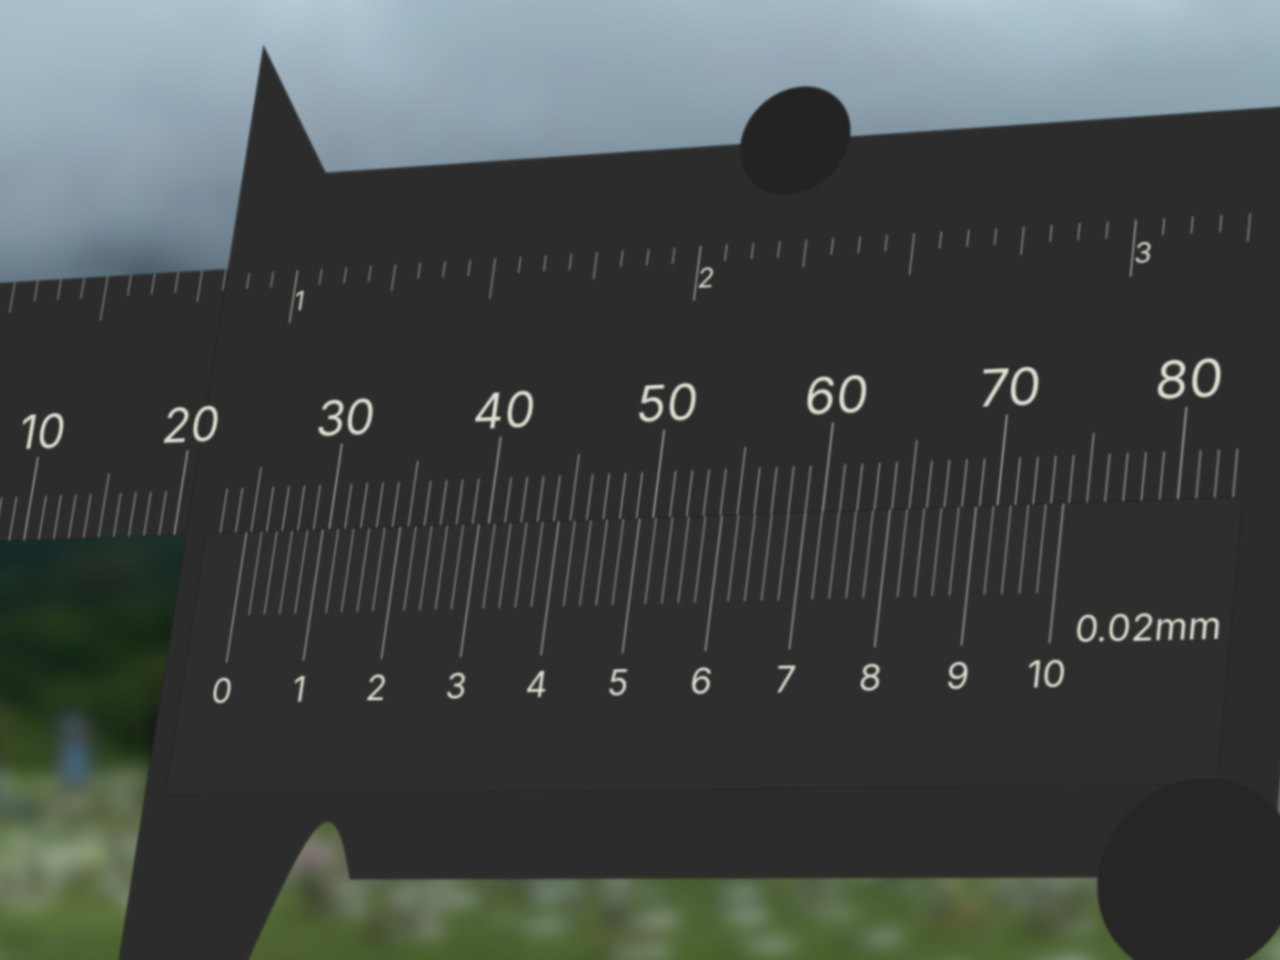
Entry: **24.7** mm
